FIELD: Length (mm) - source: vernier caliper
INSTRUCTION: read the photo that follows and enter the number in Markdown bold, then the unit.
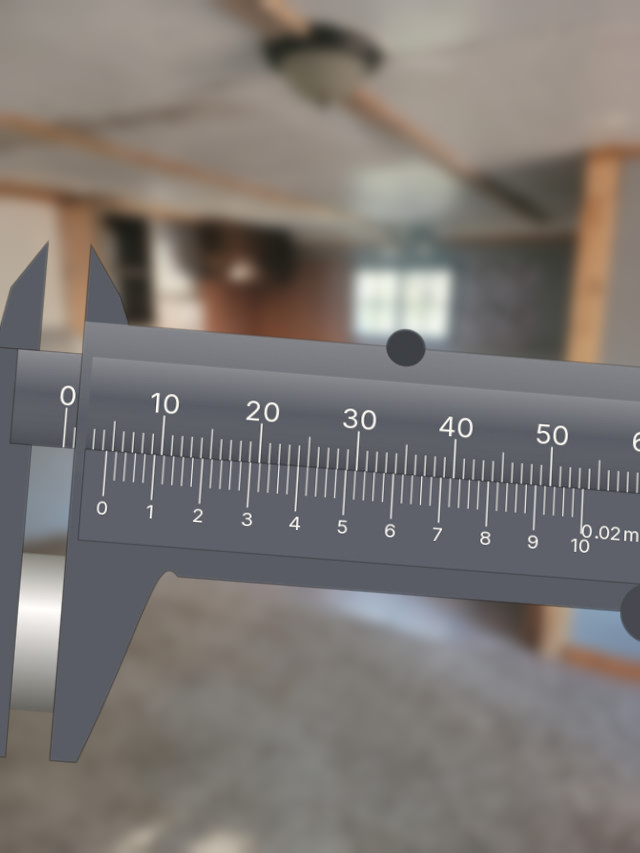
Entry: **4.4** mm
